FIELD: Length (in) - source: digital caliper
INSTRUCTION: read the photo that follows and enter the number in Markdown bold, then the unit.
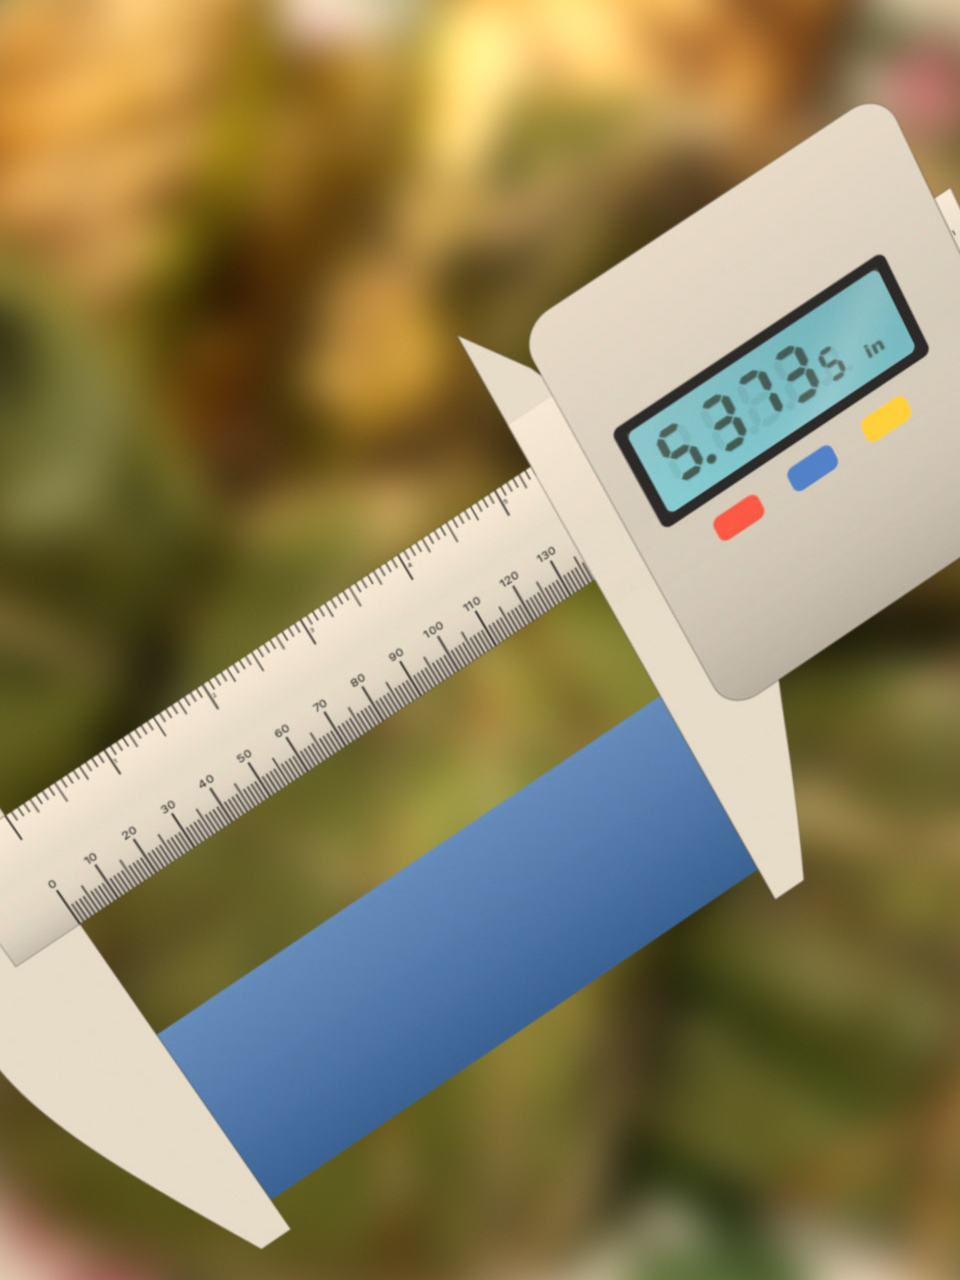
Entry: **5.3735** in
